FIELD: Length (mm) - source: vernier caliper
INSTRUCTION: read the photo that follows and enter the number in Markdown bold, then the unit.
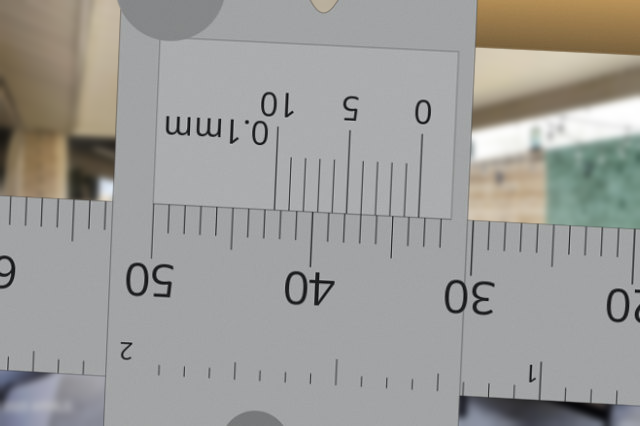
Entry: **33.4** mm
